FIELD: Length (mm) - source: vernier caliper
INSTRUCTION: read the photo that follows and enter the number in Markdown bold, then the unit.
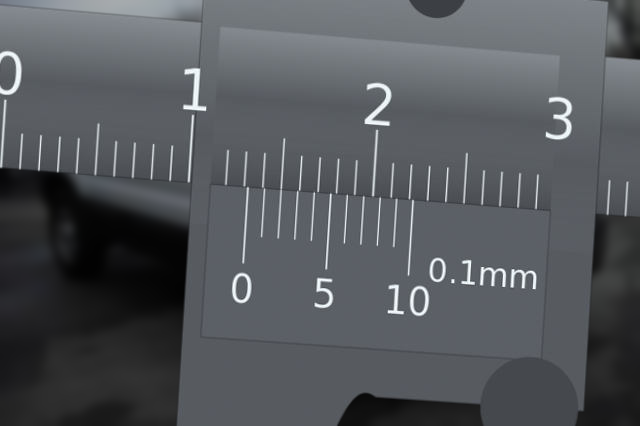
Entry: **13.2** mm
